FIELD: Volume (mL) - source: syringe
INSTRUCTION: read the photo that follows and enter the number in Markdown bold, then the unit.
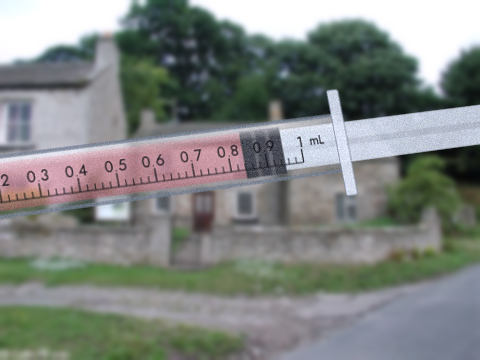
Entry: **0.84** mL
